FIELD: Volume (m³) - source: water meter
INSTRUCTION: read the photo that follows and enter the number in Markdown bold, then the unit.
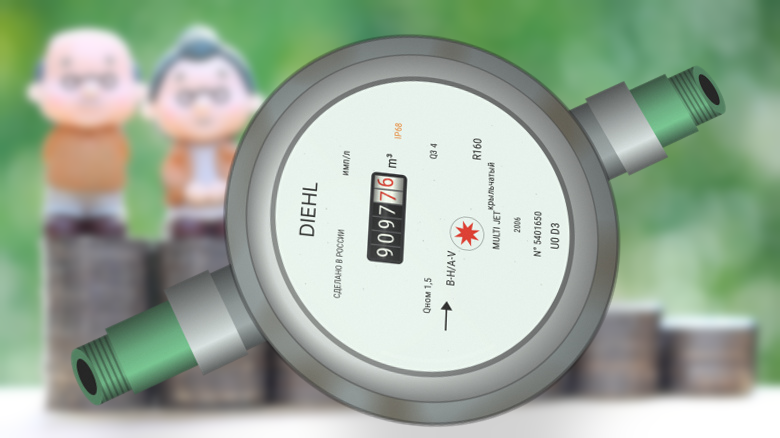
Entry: **9097.76** m³
